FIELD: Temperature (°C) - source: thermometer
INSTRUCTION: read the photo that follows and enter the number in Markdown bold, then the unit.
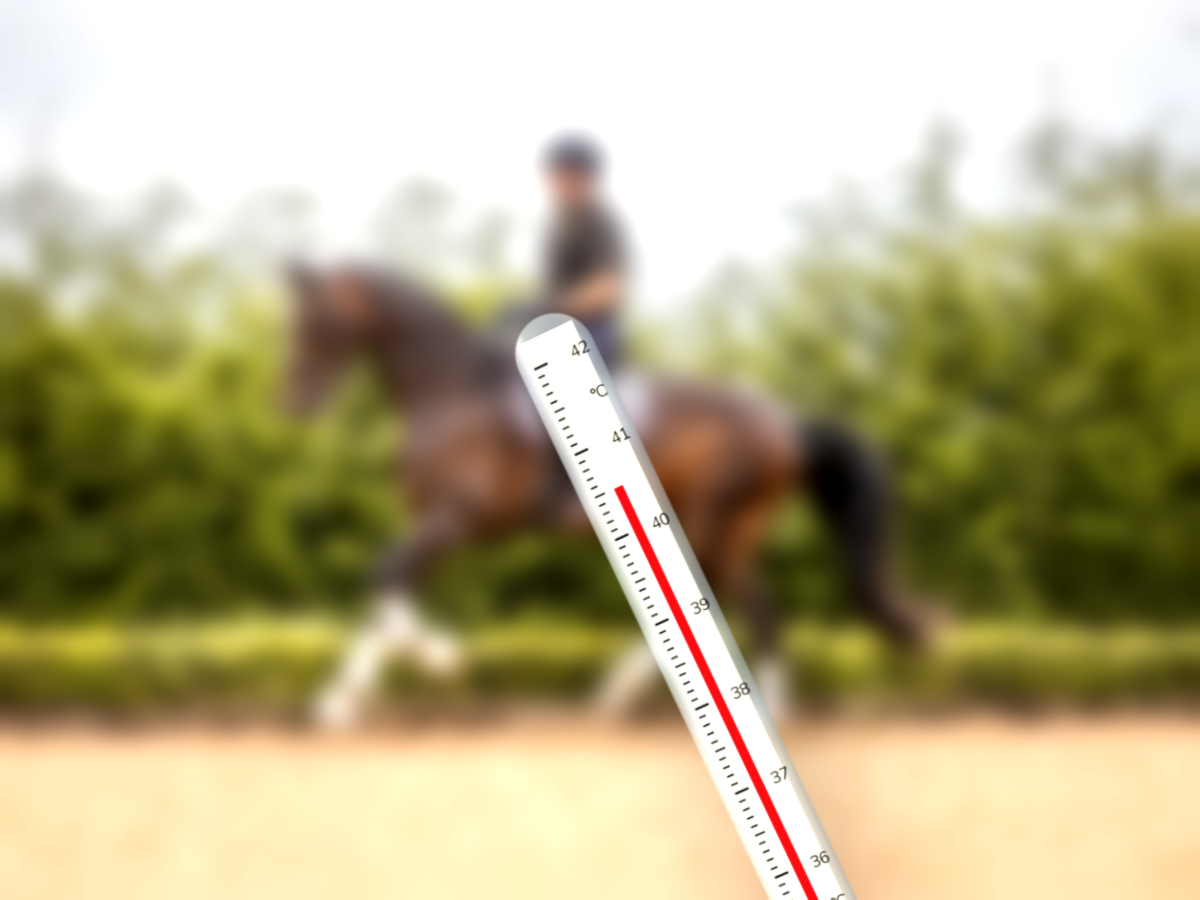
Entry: **40.5** °C
